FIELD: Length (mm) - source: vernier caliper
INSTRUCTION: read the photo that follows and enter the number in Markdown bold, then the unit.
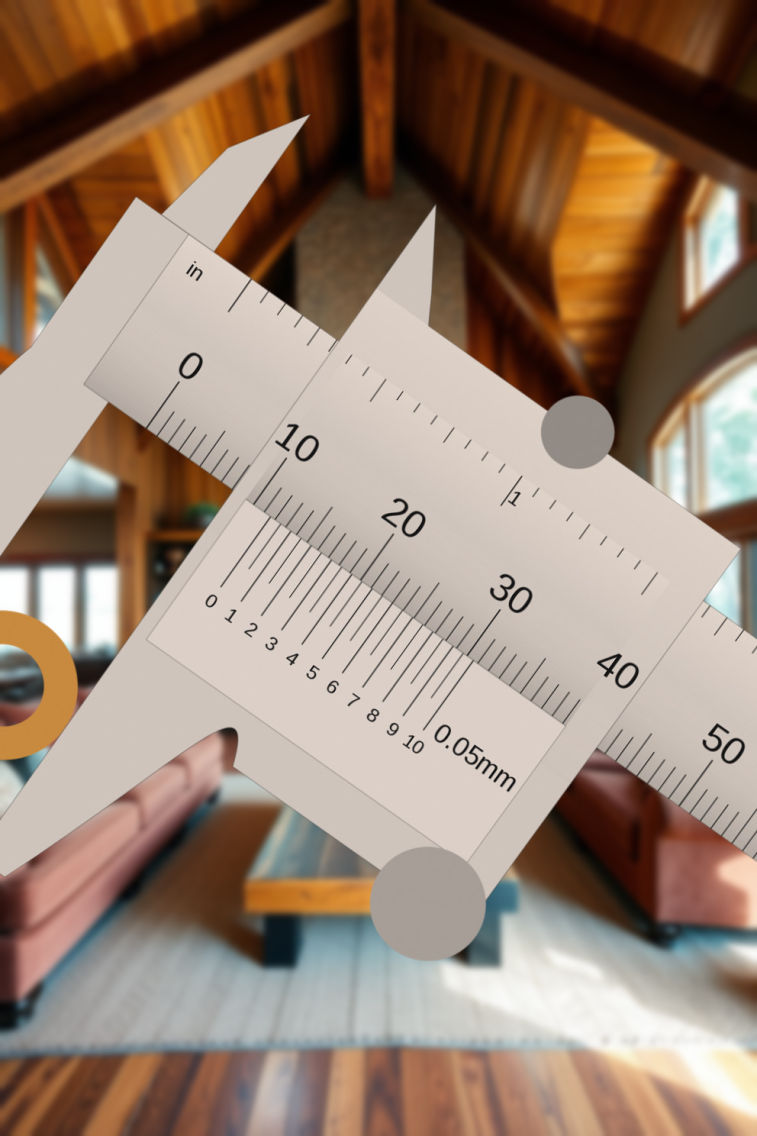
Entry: **11.6** mm
